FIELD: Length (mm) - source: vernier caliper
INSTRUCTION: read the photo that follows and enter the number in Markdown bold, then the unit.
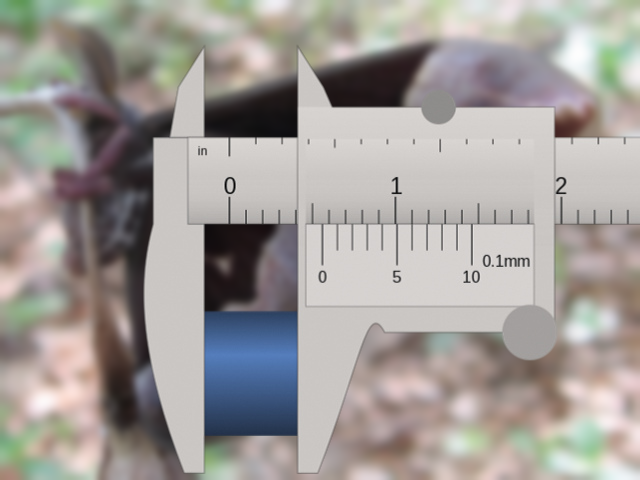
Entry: **5.6** mm
